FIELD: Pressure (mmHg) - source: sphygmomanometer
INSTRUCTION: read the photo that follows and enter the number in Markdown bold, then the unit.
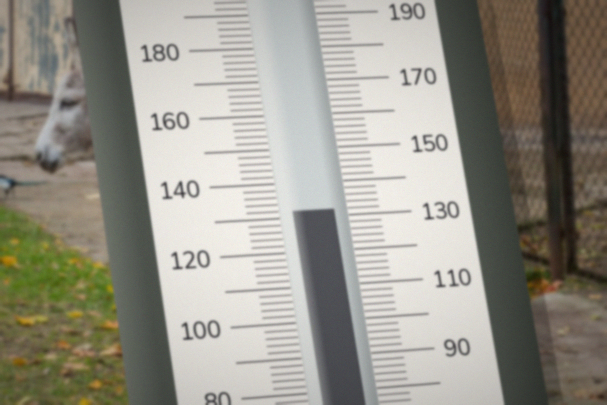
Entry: **132** mmHg
